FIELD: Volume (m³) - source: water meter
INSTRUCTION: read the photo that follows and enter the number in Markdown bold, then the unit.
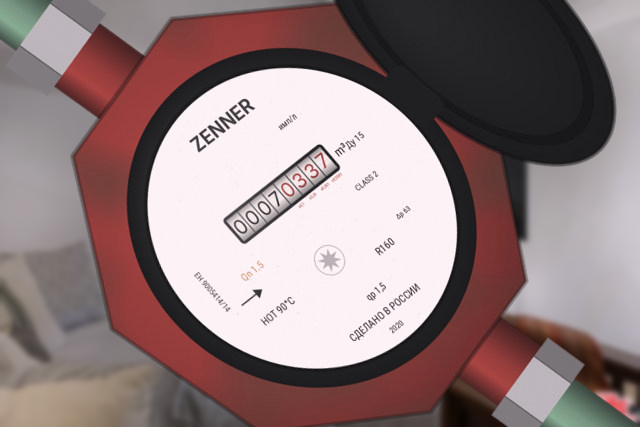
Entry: **7.0337** m³
